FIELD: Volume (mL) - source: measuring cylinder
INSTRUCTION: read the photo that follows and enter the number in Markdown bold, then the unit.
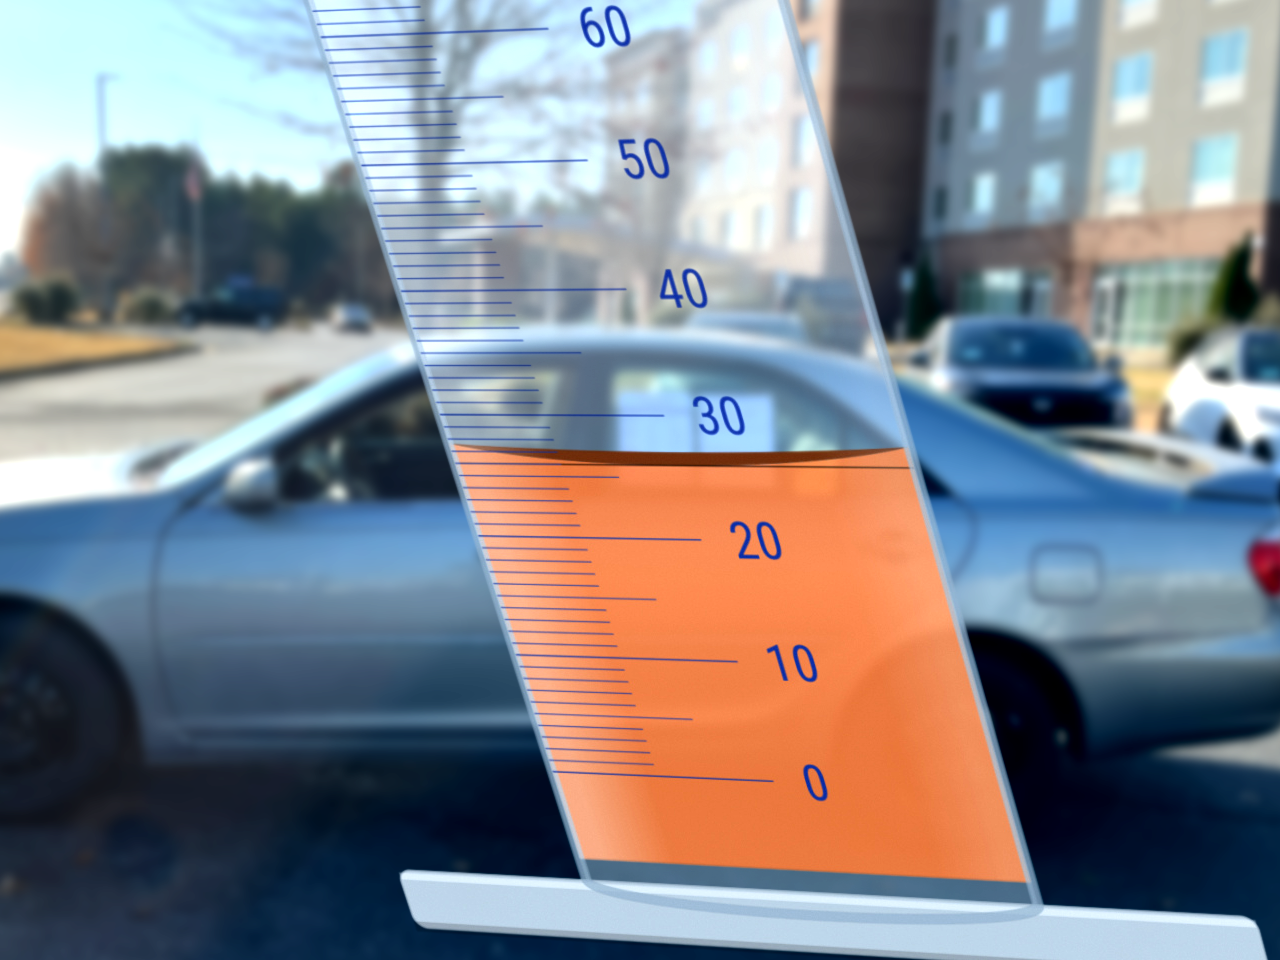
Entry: **26** mL
